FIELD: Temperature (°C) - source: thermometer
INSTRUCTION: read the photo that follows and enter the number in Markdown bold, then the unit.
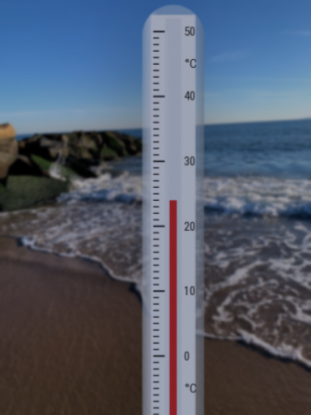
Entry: **24** °C
